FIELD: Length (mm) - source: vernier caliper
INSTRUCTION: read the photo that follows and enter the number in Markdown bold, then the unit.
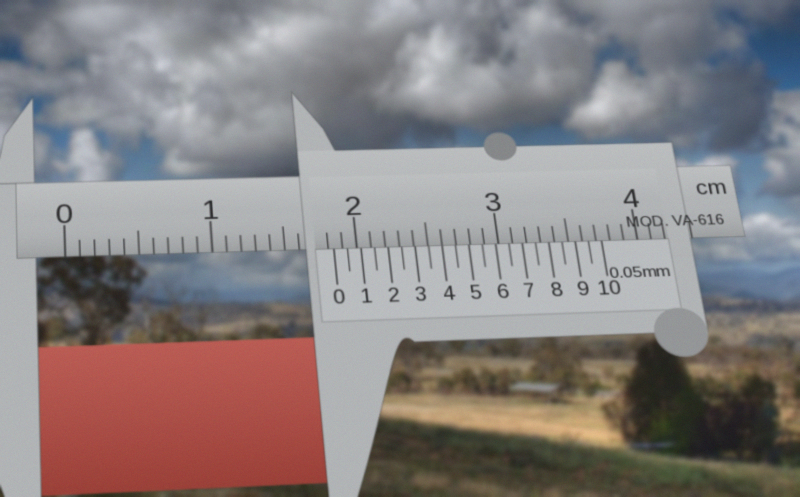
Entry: **18.4** mm
